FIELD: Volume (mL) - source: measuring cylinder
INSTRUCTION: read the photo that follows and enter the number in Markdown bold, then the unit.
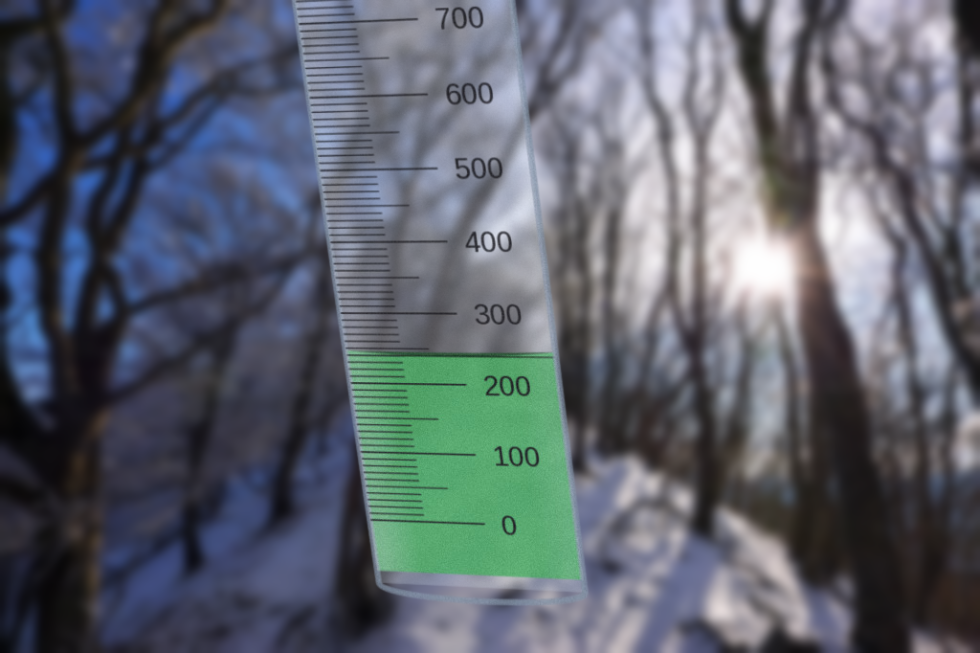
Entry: **240** mL
